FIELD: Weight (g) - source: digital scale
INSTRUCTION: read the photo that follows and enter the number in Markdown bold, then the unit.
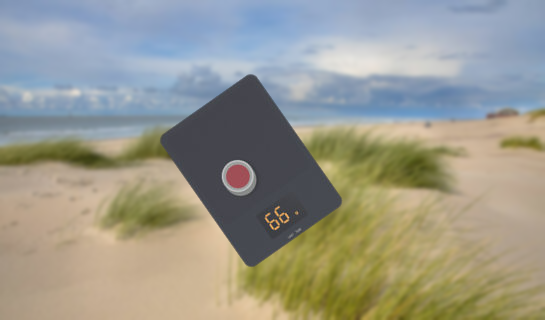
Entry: **66** g
